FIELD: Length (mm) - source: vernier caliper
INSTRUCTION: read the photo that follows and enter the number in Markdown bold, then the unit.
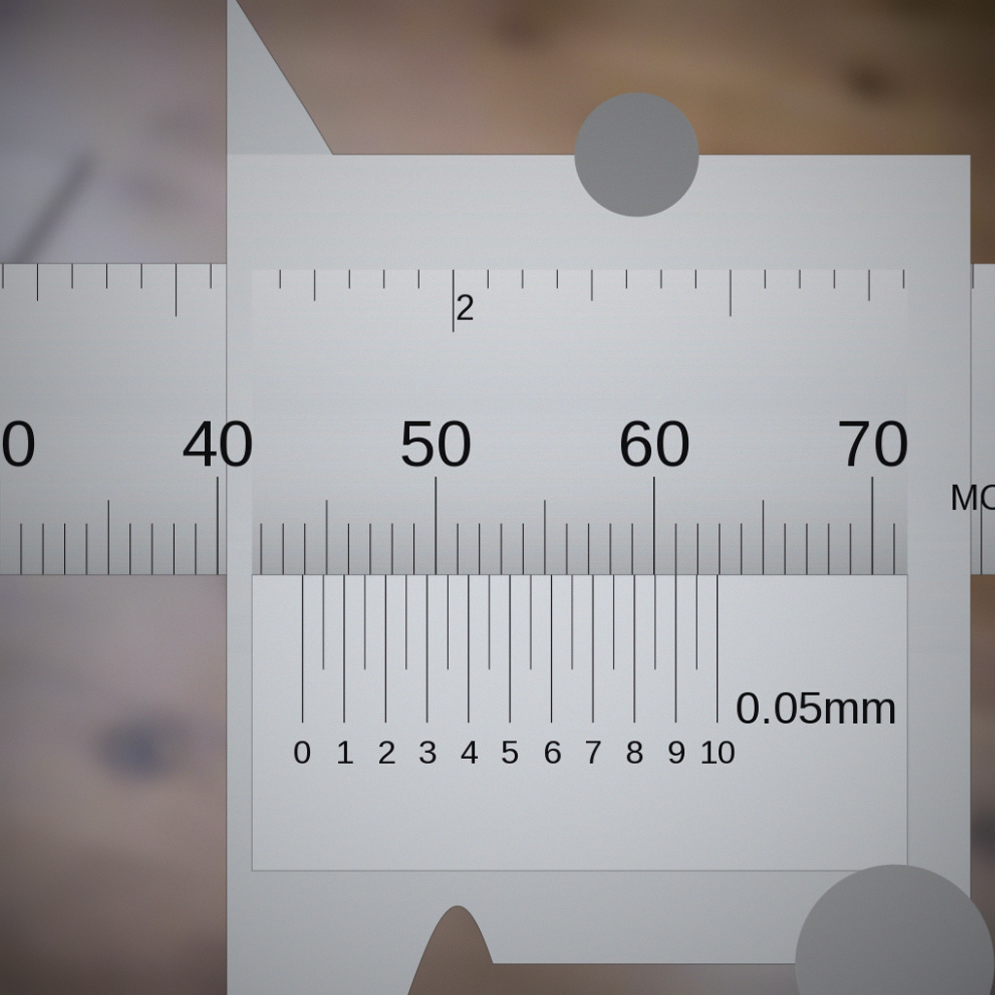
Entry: **43.90** mm
